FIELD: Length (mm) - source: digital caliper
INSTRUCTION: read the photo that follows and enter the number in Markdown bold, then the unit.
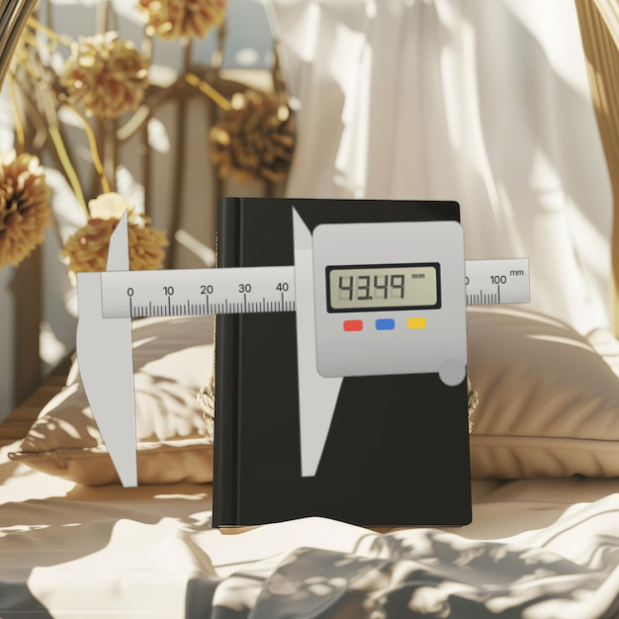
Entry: **43.49** mm
